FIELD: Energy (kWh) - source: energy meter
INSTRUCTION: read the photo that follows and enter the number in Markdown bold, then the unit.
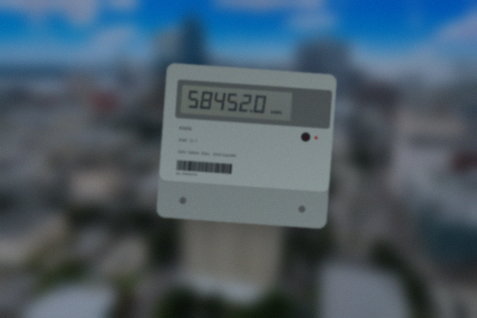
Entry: **58452.0** kWh
